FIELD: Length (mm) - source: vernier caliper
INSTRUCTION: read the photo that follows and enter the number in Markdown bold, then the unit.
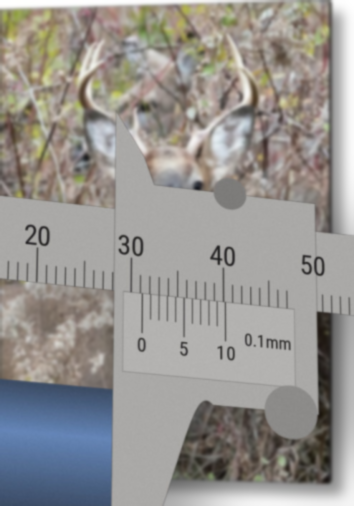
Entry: **31.2** mm
